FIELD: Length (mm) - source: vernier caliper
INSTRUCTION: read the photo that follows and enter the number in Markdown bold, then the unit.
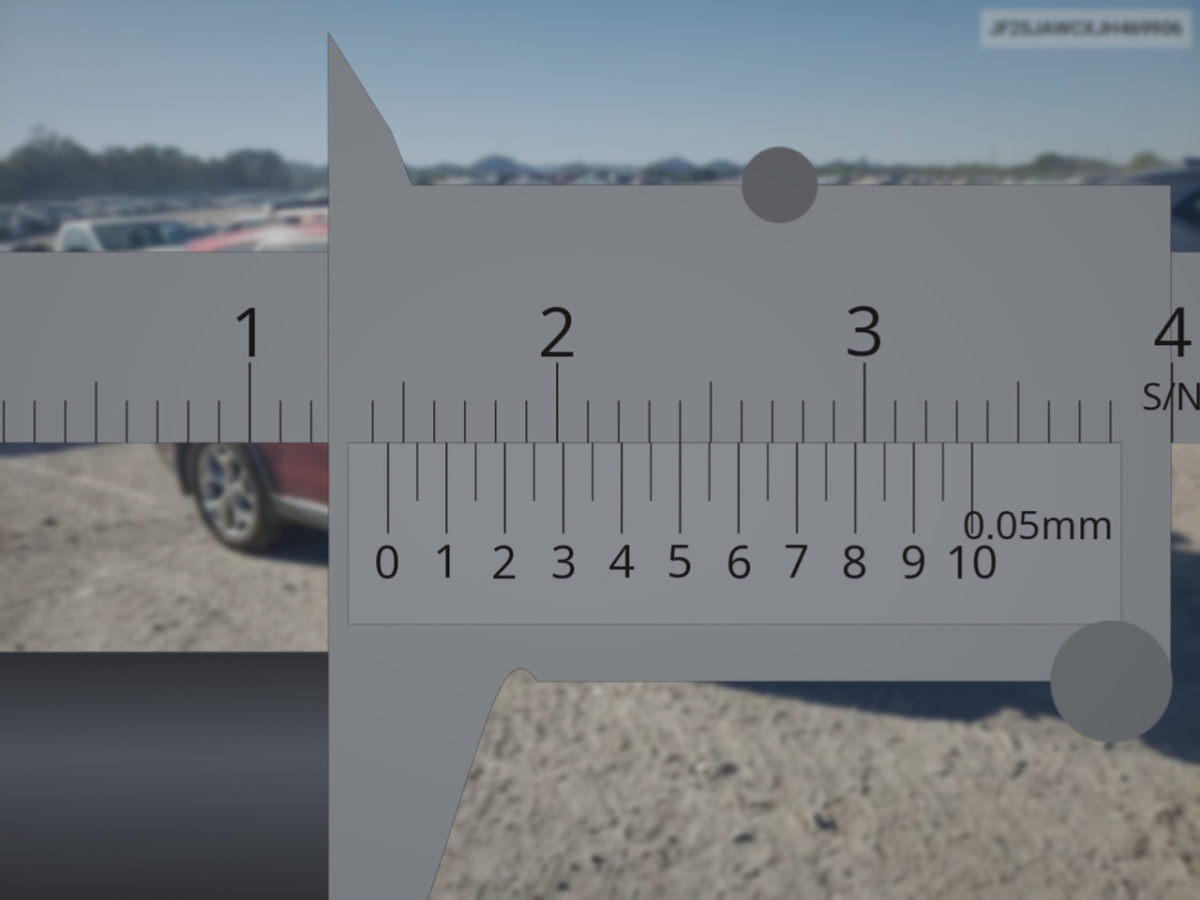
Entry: **14.50** mm
